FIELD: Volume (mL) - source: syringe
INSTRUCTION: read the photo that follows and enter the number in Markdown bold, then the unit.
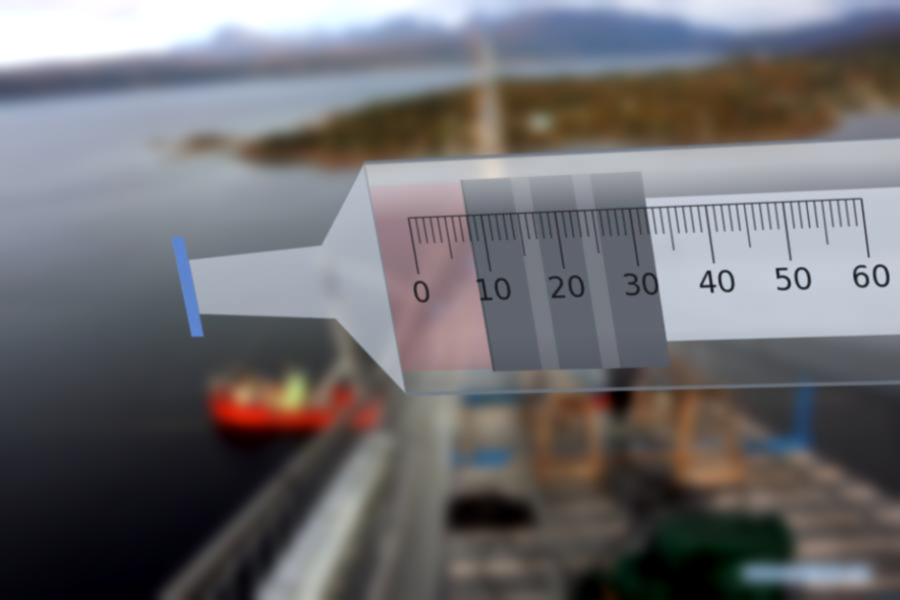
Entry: **8** mL
